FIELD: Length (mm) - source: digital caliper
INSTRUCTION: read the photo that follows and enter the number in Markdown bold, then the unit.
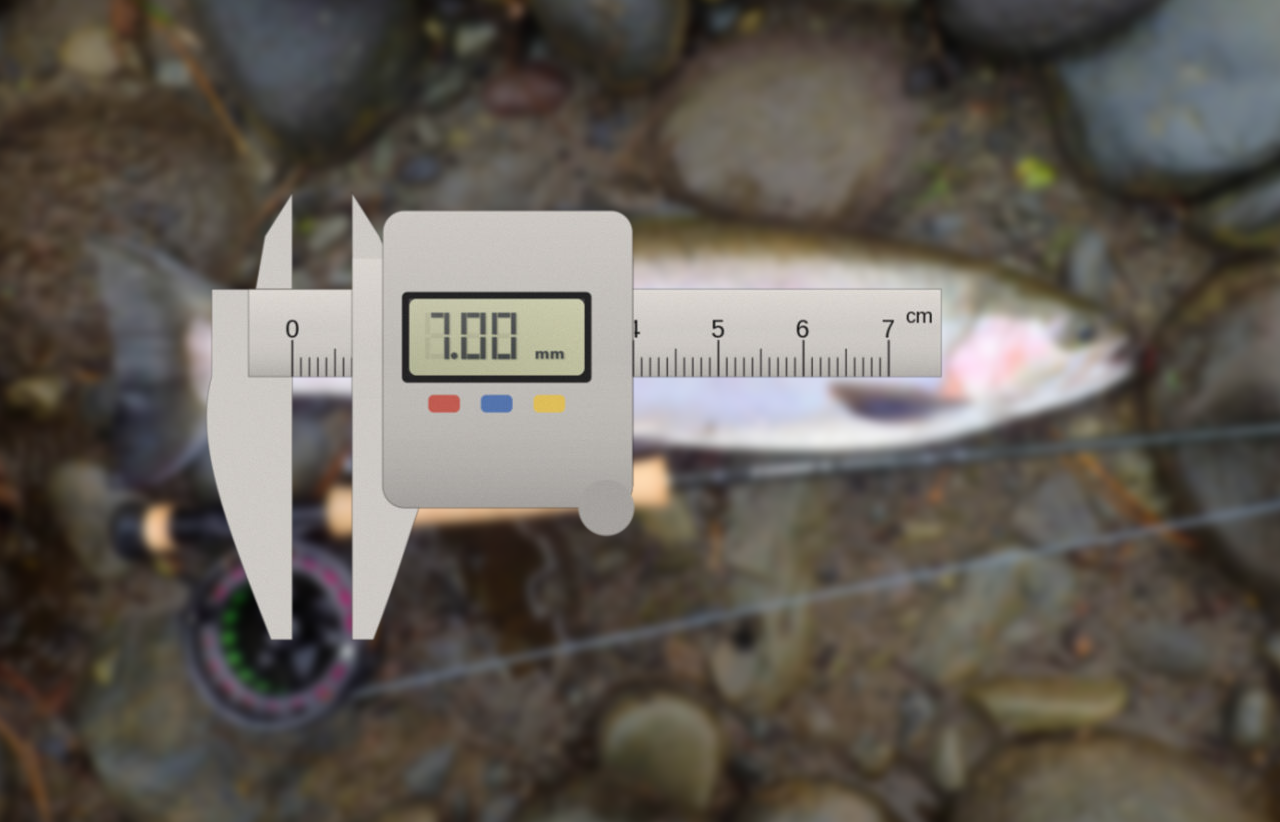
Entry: **7.00** mm
